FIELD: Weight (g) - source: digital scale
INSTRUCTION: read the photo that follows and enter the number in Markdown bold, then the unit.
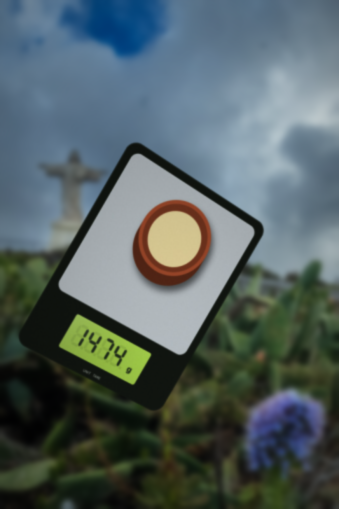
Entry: **1474** g
